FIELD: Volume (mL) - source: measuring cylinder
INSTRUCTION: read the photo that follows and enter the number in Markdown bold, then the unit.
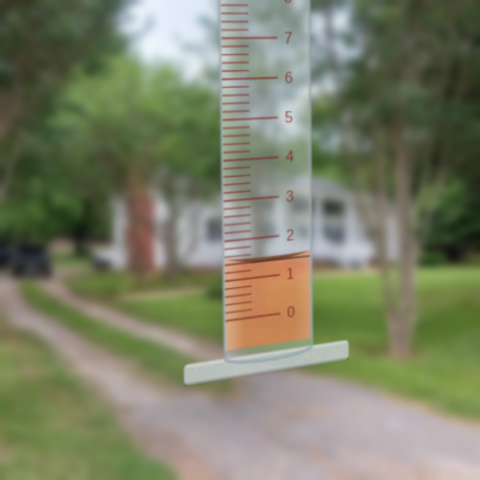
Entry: **1.4** mL
